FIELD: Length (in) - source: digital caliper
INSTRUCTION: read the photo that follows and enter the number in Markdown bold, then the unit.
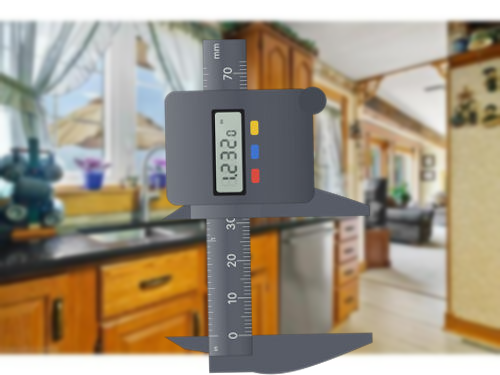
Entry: **1.2320** in
